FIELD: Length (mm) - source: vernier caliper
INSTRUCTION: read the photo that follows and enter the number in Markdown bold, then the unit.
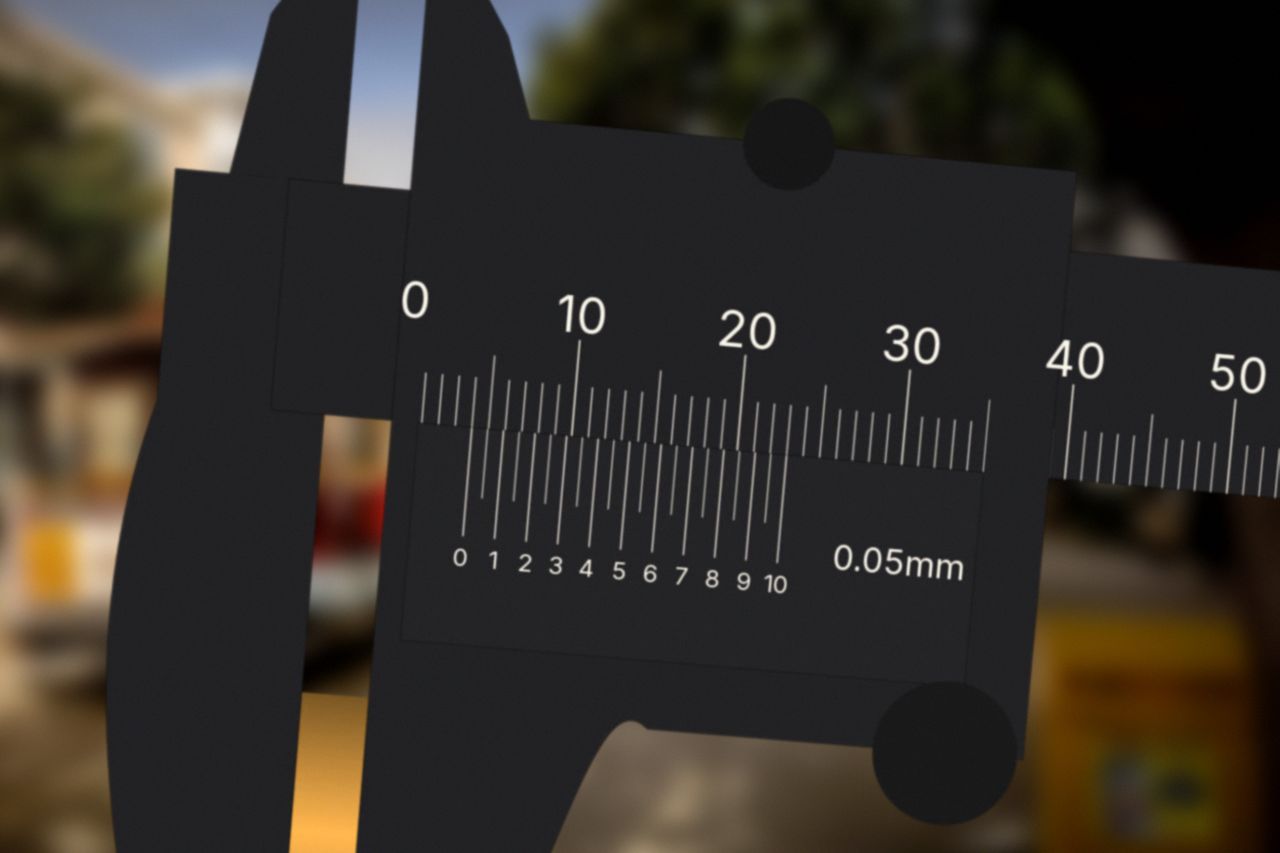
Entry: **4.0** mm
